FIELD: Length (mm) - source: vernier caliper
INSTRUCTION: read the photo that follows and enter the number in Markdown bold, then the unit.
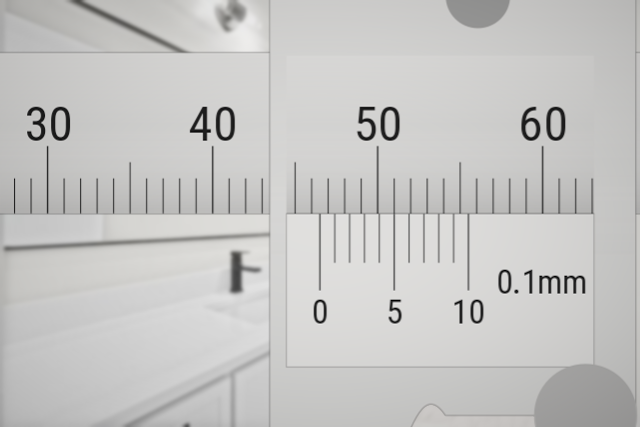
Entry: **46.5** mm
